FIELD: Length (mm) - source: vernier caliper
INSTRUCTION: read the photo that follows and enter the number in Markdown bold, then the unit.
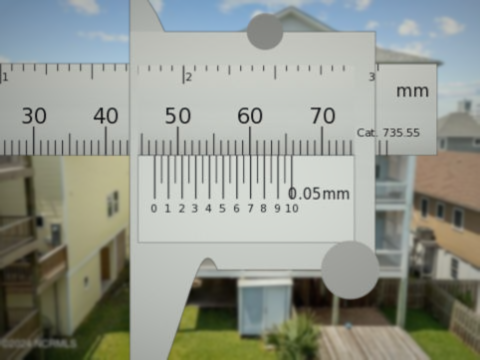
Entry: **46.8** mm
